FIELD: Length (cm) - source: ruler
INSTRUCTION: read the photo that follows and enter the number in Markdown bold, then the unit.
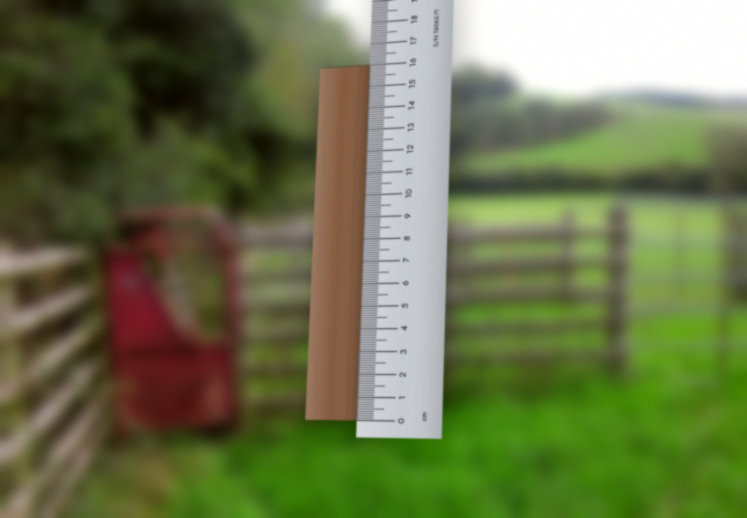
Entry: **16** cm
